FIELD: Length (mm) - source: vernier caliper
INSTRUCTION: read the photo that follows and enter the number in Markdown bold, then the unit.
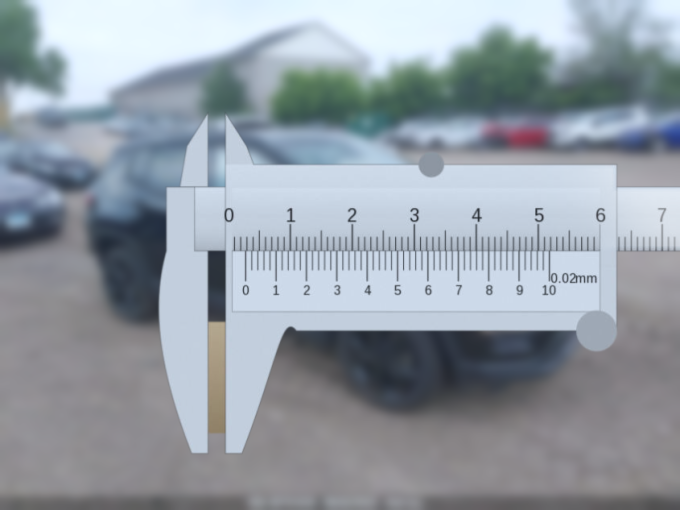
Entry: **2.8** mm
